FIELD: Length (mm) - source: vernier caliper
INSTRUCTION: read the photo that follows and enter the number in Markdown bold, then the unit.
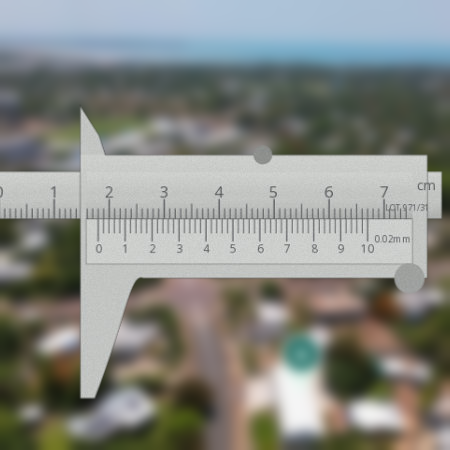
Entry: **18.0** mm
